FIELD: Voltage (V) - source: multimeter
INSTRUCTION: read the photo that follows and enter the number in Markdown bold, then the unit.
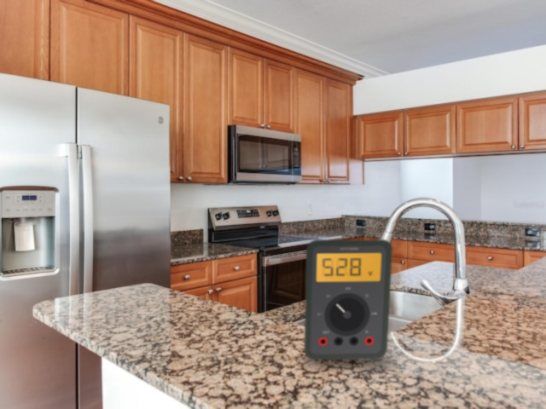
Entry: **528** V
